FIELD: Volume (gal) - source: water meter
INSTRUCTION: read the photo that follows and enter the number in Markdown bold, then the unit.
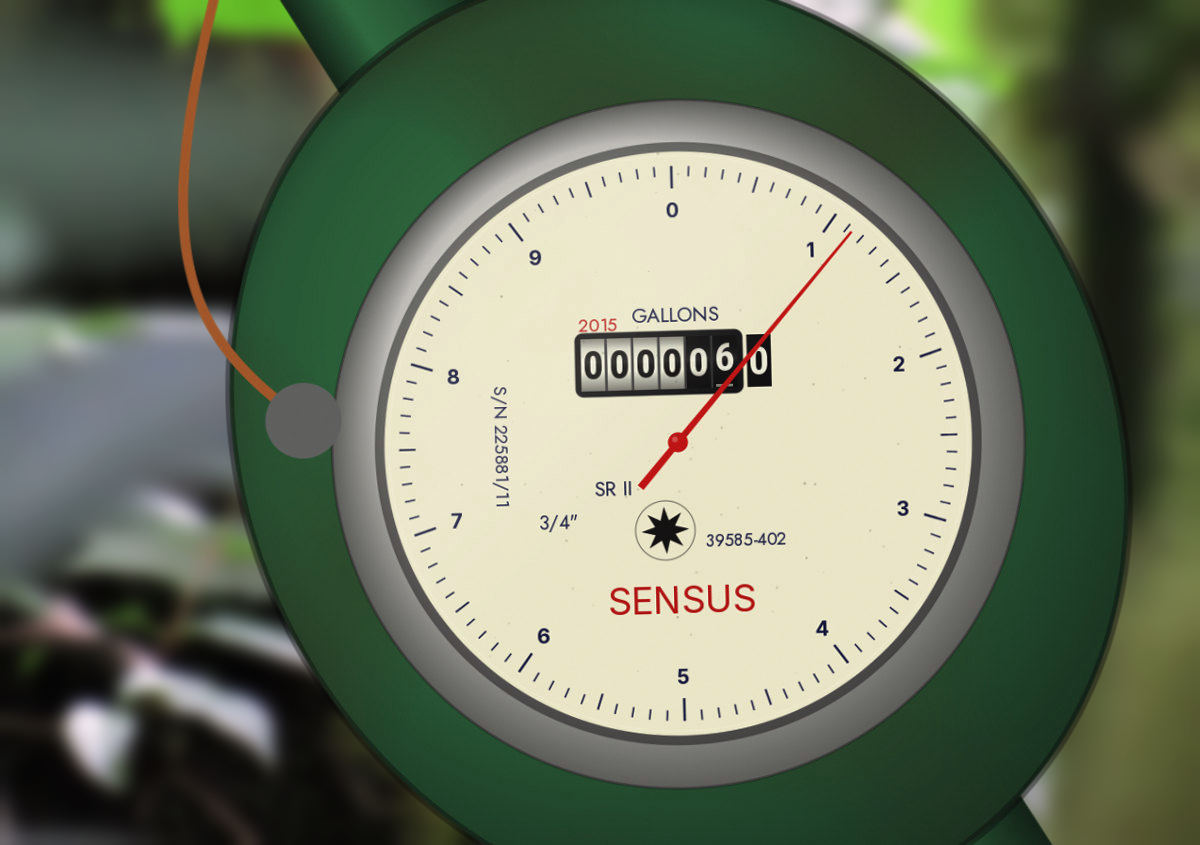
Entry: **61.1** gal
